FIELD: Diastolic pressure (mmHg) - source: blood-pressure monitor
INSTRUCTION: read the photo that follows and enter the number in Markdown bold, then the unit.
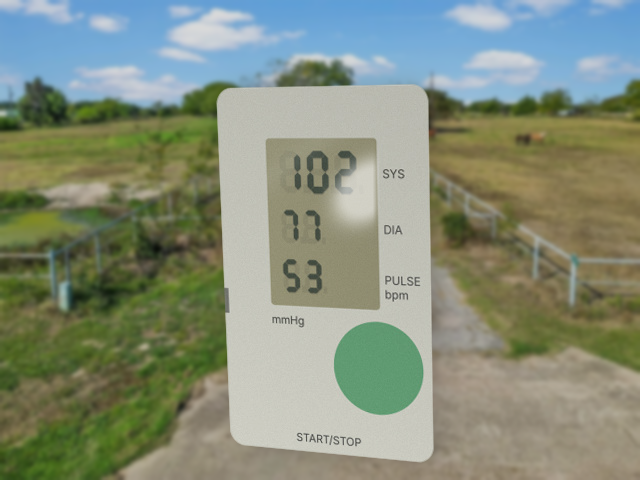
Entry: **77** mmHg
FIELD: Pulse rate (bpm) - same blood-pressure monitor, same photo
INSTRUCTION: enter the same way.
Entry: **53** bpm
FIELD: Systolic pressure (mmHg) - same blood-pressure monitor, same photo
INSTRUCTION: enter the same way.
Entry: **102** mmHg
